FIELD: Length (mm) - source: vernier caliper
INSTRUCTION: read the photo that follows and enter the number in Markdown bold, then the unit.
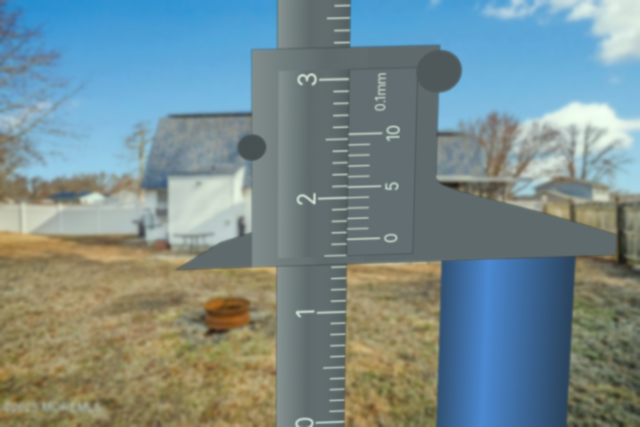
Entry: **16.4** mm
